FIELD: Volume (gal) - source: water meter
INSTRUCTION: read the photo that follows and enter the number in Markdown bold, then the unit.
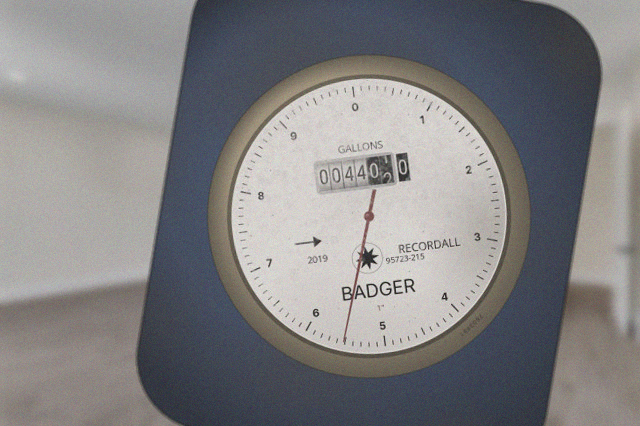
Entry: **44015.5** gal
